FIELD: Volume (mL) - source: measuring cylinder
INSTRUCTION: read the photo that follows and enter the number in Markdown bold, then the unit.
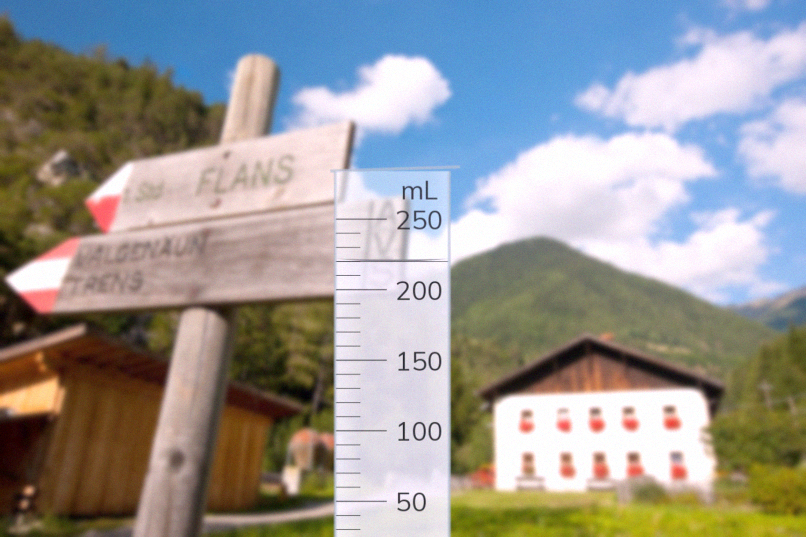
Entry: **220** mL
